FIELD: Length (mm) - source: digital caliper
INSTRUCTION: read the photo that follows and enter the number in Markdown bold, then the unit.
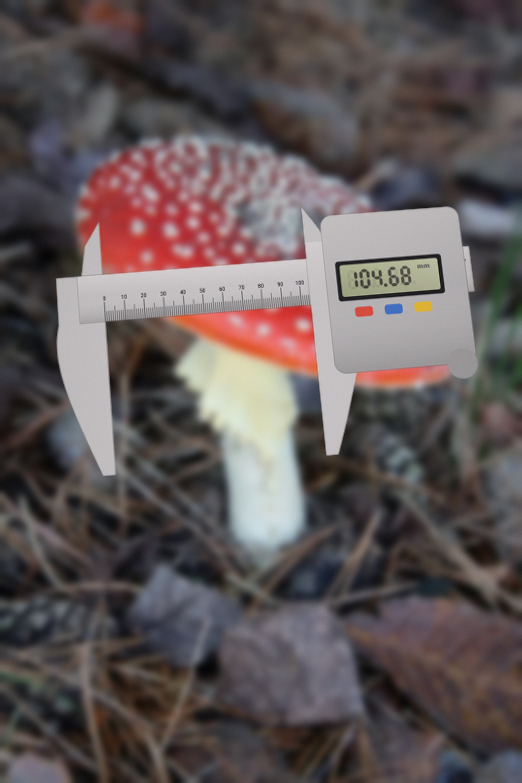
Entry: **104.68** mm
